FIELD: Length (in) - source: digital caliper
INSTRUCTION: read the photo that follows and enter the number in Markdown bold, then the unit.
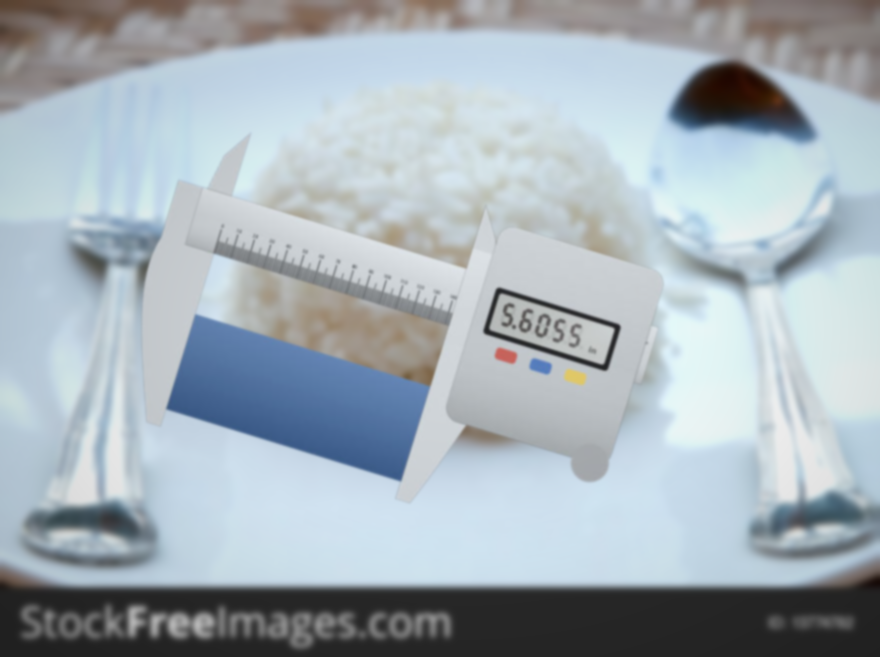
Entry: **5.6055** in
